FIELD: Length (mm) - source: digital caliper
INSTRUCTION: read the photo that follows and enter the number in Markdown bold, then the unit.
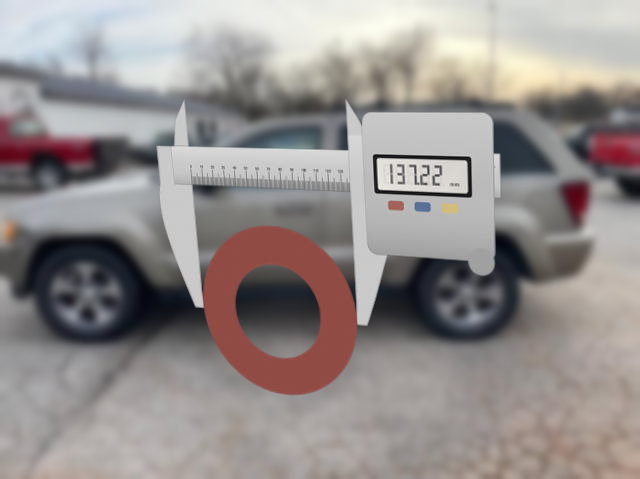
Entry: **137.22** mm
